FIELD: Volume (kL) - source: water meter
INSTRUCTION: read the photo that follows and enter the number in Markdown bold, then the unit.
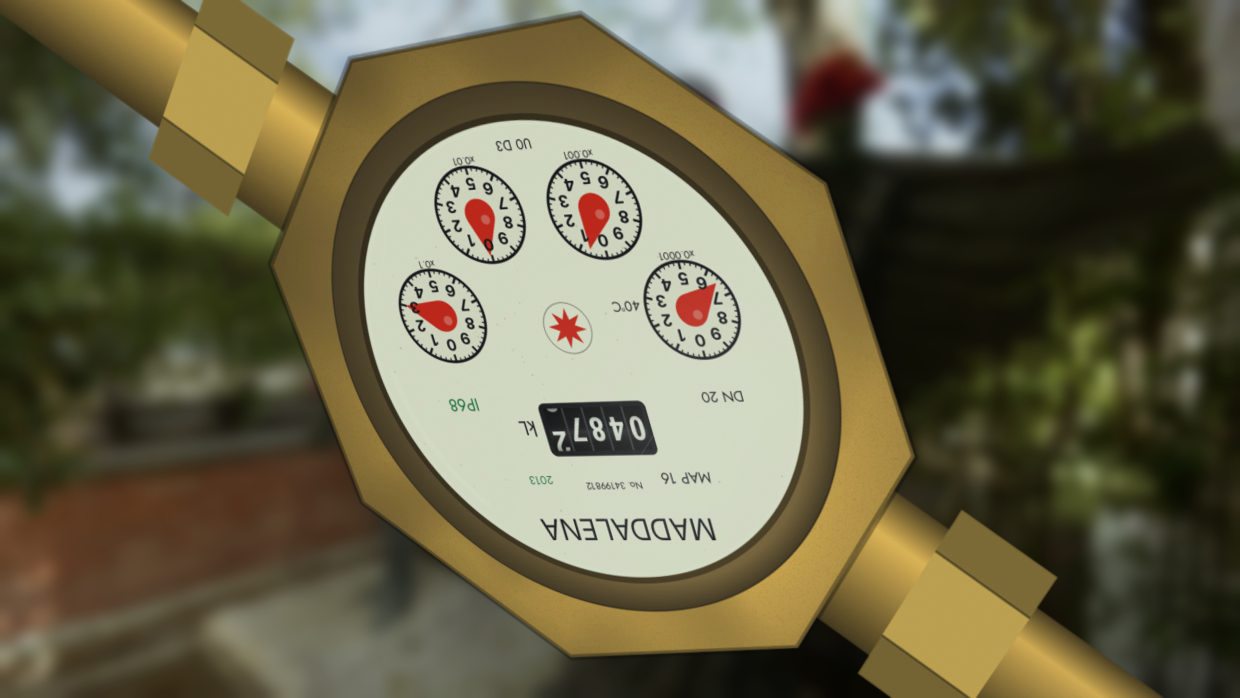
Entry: **4872.3006** kL
